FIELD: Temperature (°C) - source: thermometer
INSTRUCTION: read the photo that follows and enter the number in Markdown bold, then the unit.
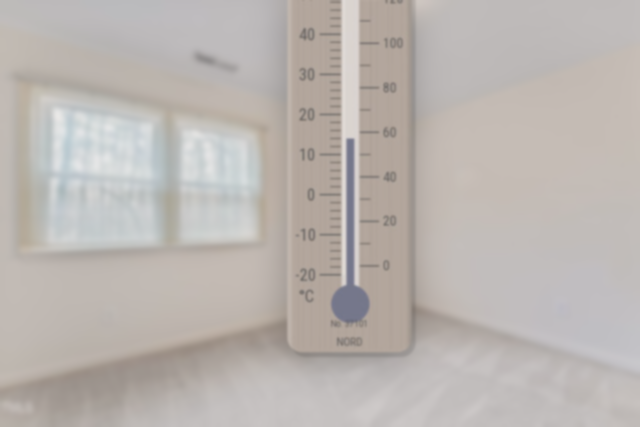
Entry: **14** °C
